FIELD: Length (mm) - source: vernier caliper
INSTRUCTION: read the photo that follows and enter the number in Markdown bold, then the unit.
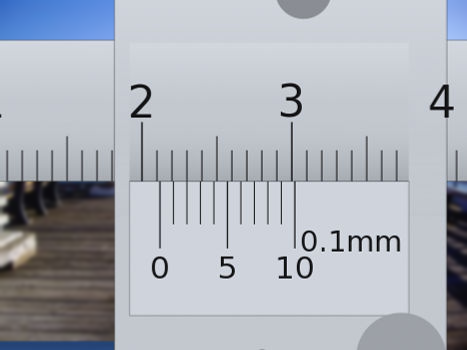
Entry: **21.2** mm
